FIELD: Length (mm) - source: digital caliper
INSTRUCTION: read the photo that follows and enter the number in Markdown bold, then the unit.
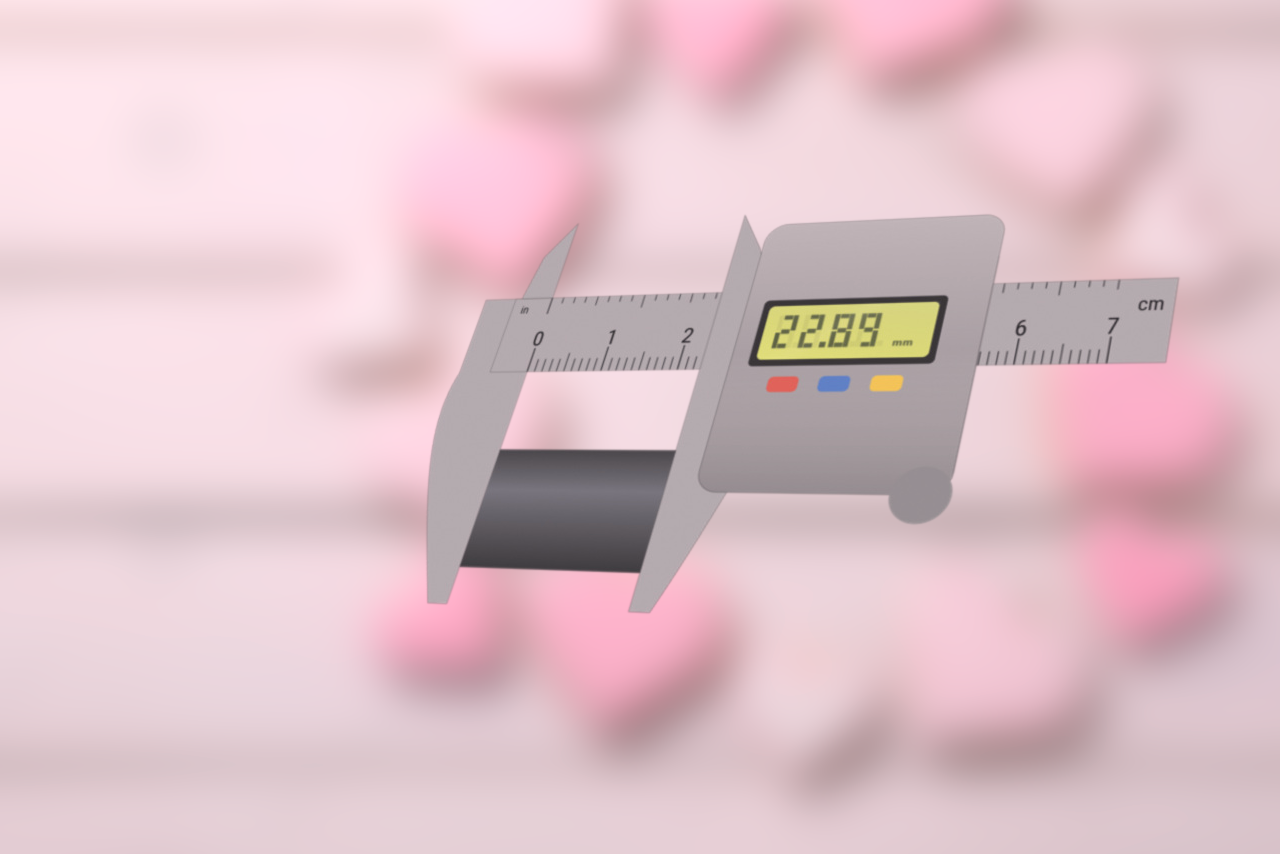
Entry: **22.89** mm
